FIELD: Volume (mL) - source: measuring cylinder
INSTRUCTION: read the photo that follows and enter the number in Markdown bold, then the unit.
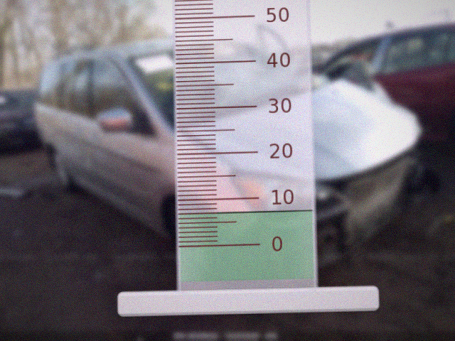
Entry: **7** mL
